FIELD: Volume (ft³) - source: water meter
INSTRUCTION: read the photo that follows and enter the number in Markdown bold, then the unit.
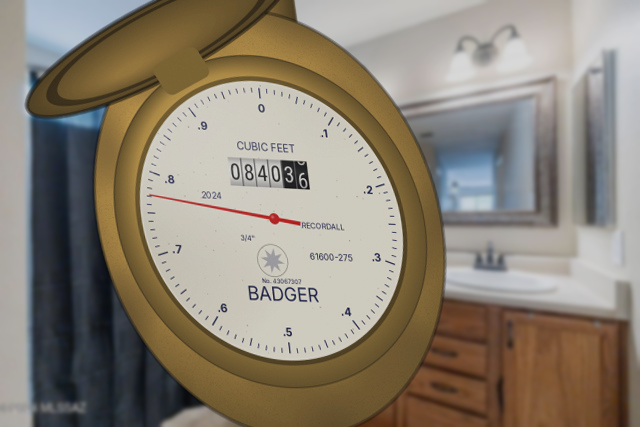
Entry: **84035.77** ft³
